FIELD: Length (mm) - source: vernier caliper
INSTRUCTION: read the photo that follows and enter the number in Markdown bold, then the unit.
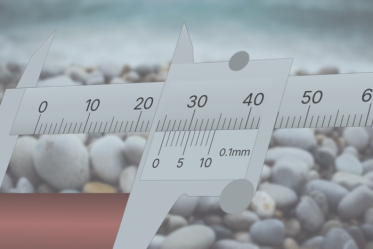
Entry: **25.8** mm
